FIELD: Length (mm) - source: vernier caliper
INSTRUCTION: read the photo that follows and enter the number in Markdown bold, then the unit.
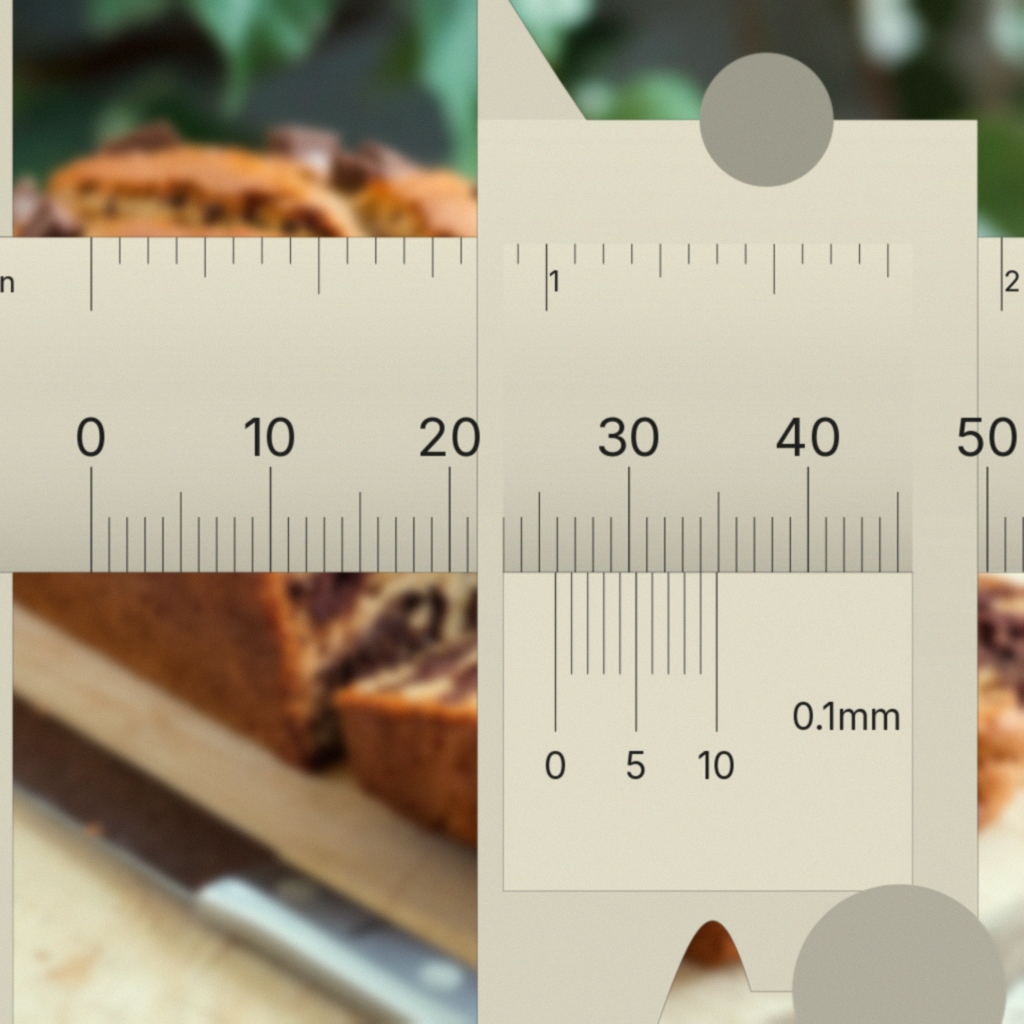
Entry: **25.9** mm
